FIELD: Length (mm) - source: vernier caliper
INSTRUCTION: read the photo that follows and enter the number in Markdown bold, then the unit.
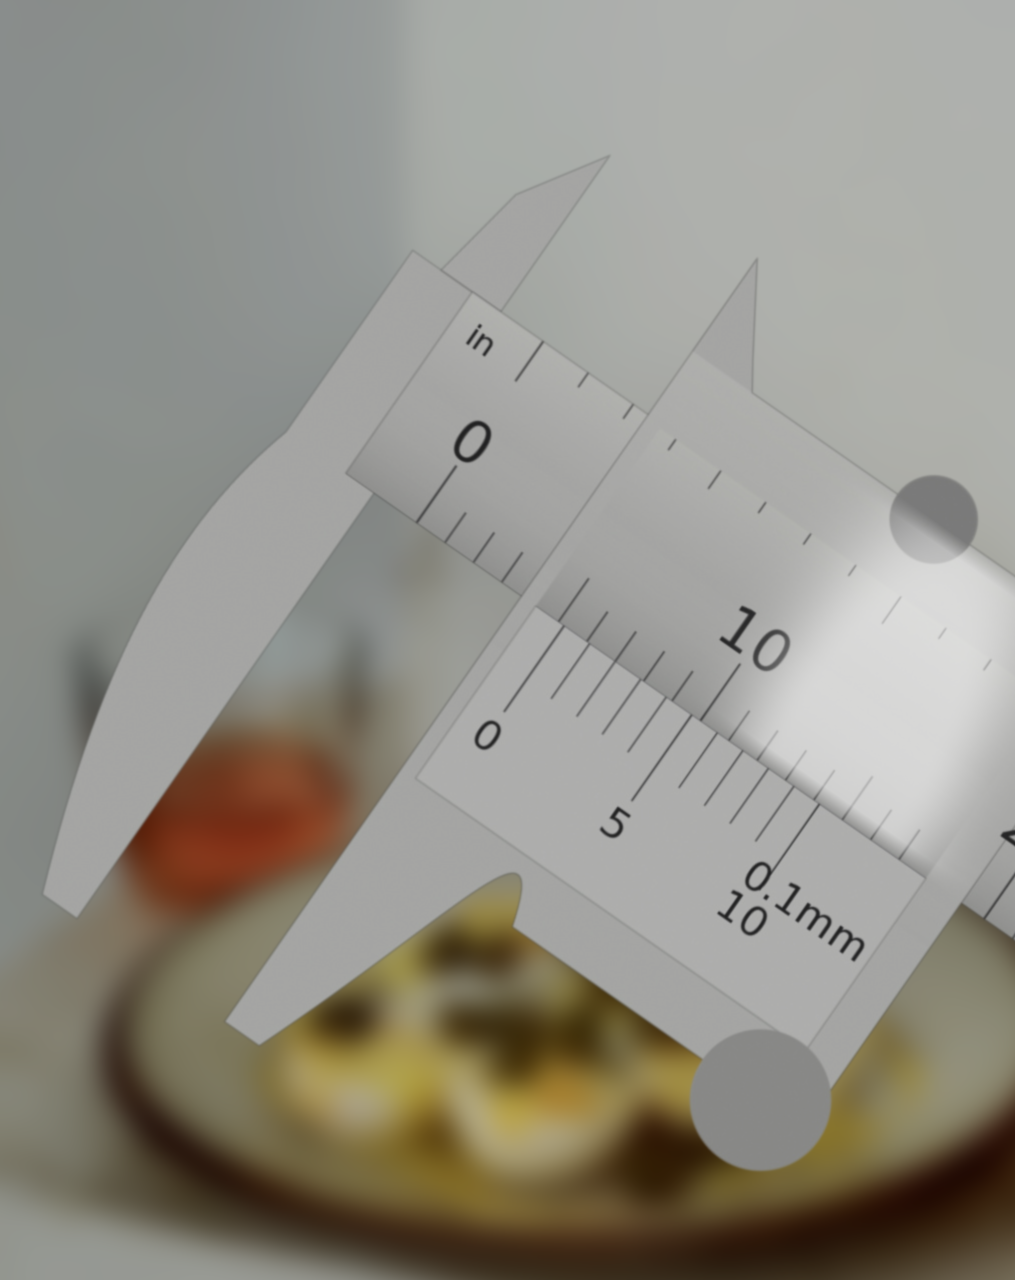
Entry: **5.2** mm
